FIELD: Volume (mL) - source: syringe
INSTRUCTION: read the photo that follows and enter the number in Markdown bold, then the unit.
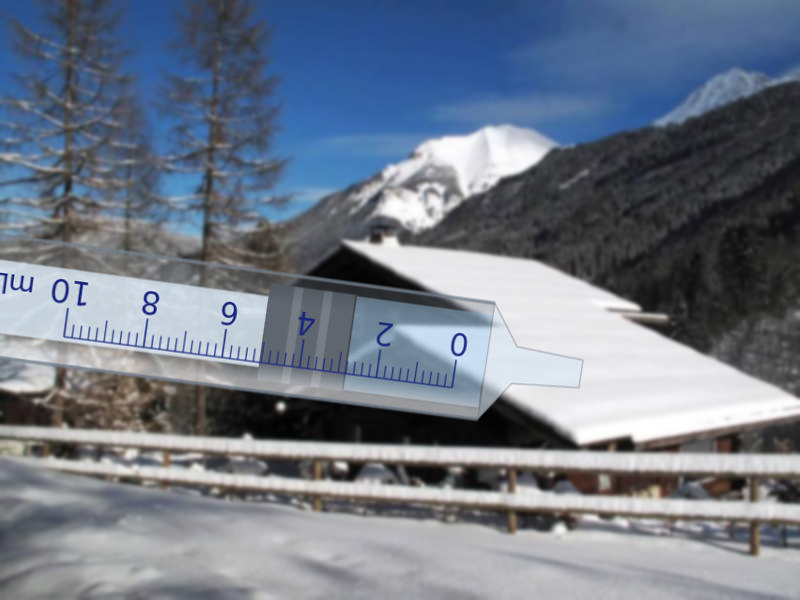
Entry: **2.8** mL
